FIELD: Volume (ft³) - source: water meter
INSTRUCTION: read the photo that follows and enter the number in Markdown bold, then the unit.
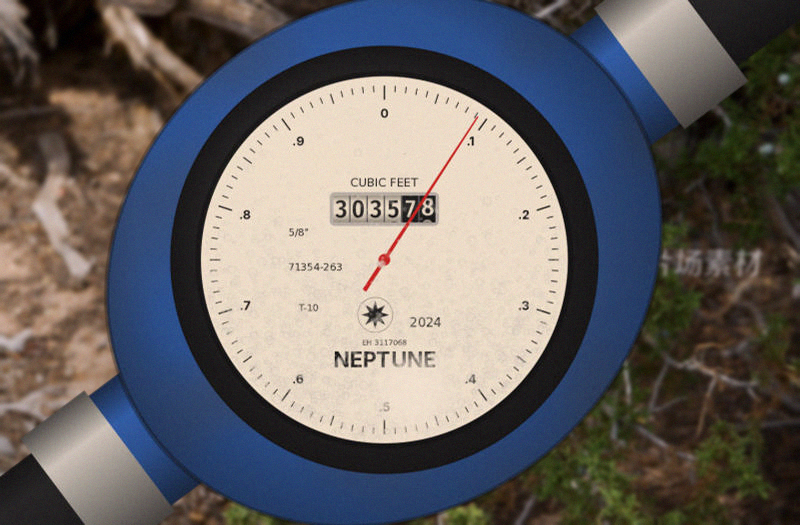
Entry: **303578.09** ft³
